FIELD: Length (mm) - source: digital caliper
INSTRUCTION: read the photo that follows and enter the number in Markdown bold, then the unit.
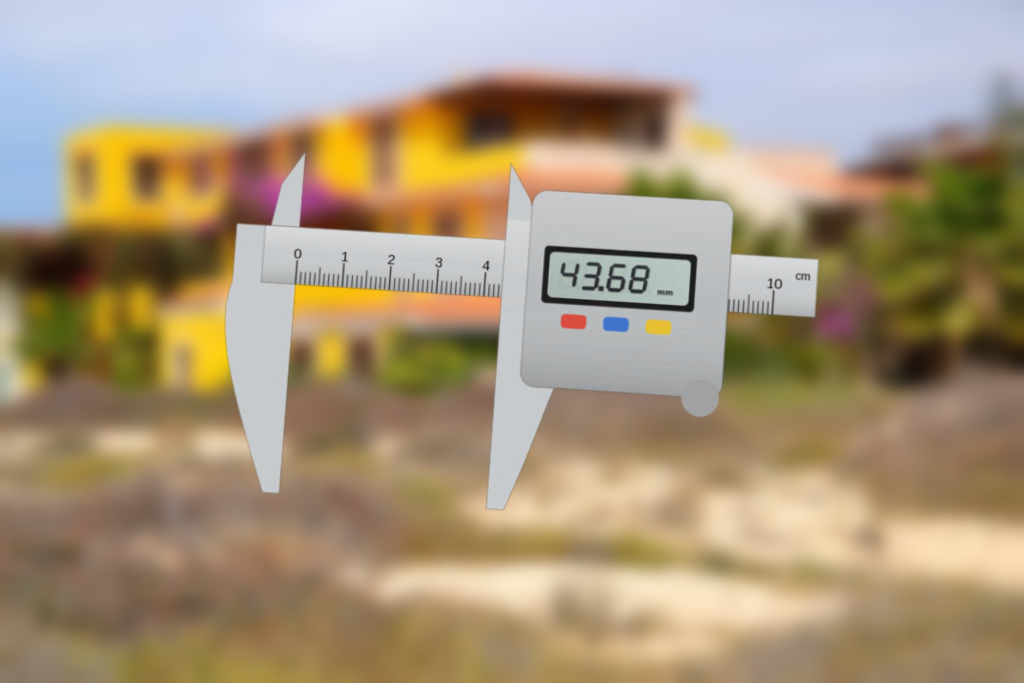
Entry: **43.68** mm
